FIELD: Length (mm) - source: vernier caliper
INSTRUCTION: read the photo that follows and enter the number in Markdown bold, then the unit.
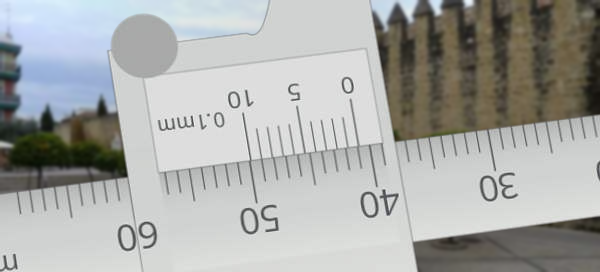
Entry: **40.9** mm
